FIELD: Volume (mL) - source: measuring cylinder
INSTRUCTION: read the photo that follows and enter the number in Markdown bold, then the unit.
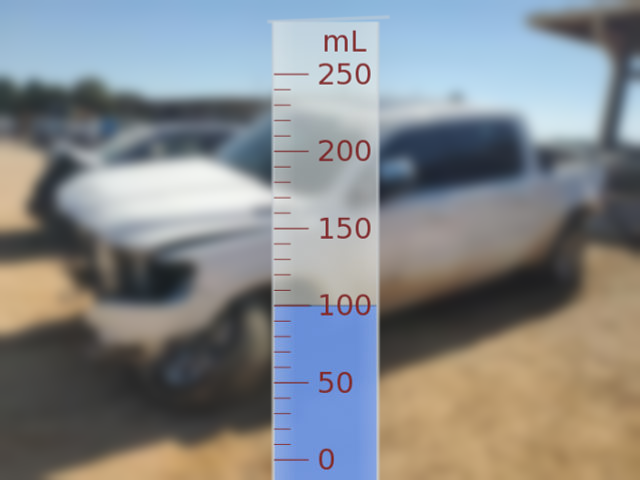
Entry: **100** mL
